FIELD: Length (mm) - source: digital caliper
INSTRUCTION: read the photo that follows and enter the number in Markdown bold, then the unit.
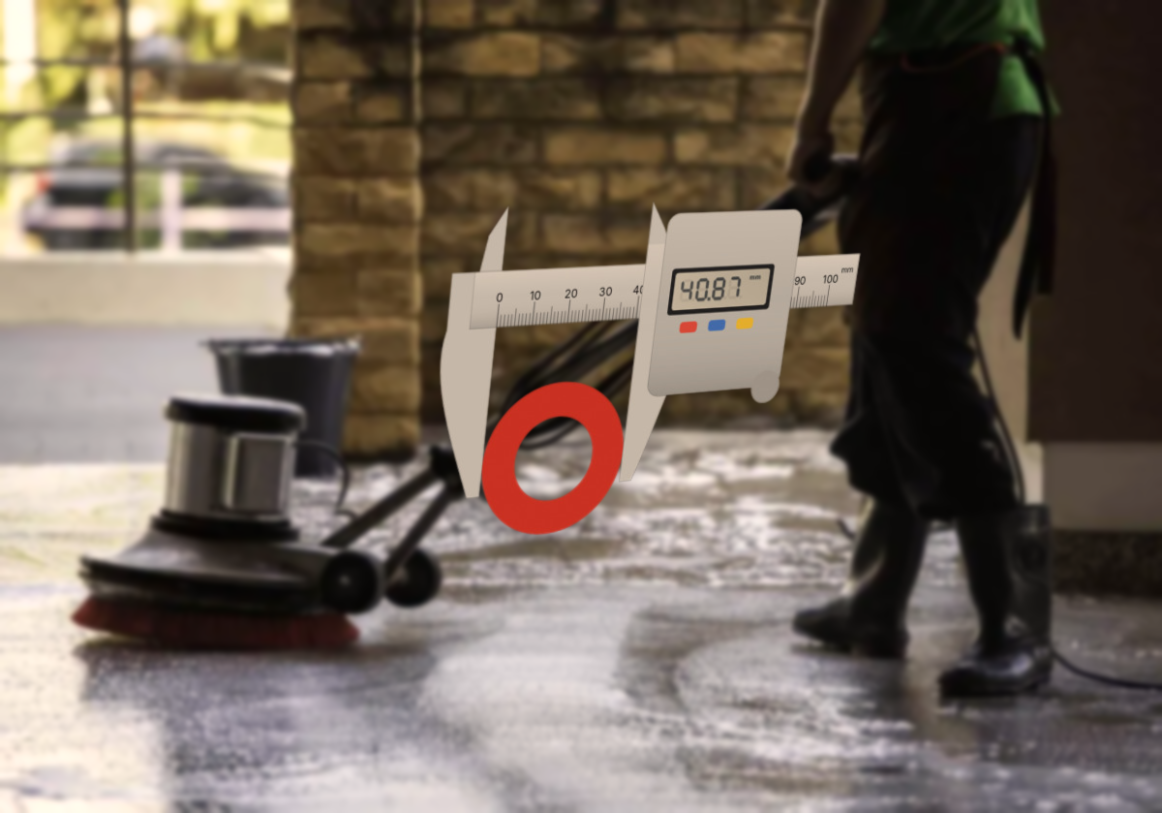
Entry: **40.87** mm
